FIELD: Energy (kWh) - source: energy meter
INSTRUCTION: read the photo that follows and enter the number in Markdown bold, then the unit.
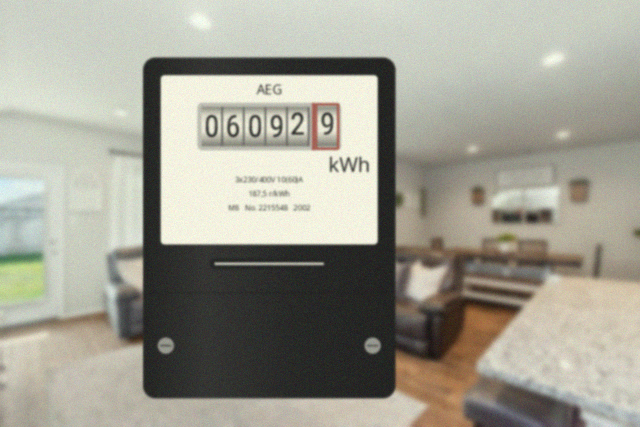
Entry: **6092.9** kWh
